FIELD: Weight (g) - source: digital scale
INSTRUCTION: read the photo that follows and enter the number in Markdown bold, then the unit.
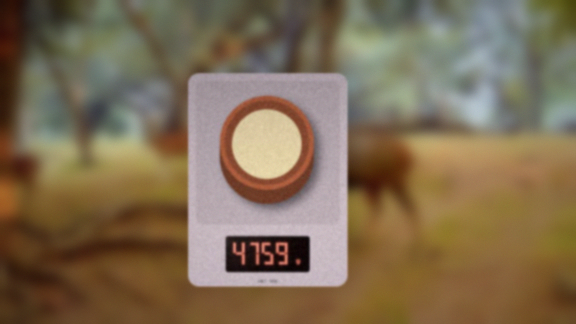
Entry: **4759** g
